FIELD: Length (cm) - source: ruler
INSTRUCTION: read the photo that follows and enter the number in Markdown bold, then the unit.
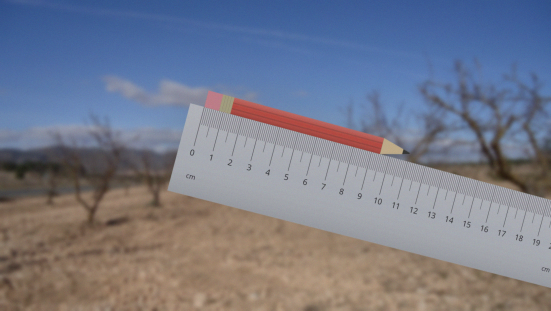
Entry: **11** cm
